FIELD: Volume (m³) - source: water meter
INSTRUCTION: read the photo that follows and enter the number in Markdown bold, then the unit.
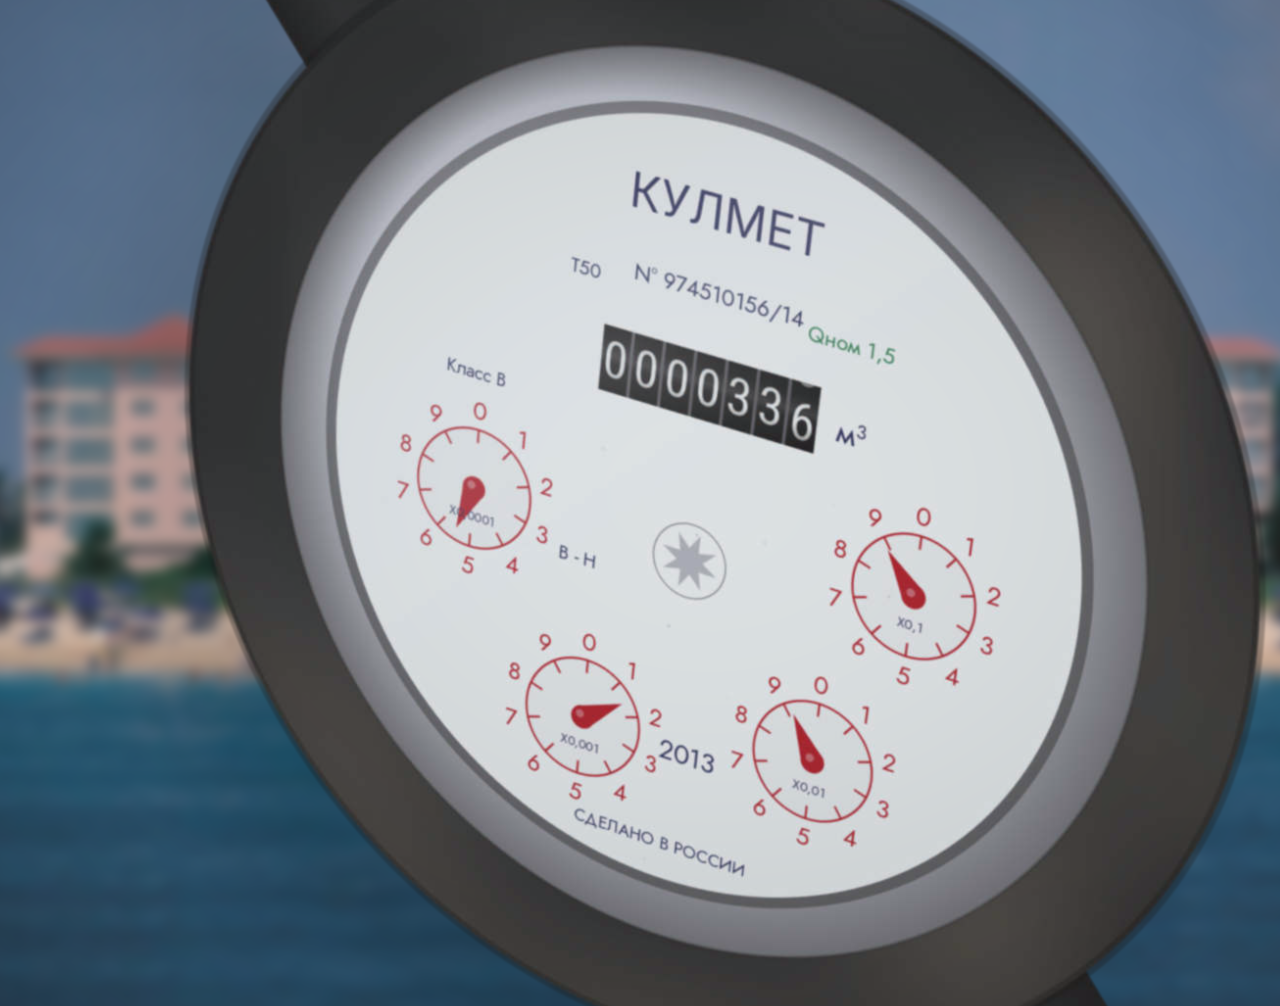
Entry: **335.8915** m³
